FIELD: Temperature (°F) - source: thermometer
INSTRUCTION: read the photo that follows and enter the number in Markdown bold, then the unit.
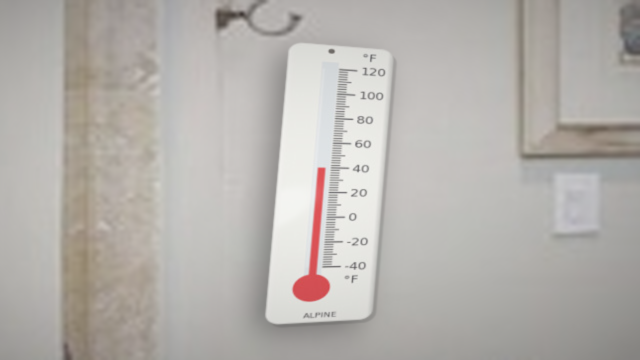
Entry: **40** °F
